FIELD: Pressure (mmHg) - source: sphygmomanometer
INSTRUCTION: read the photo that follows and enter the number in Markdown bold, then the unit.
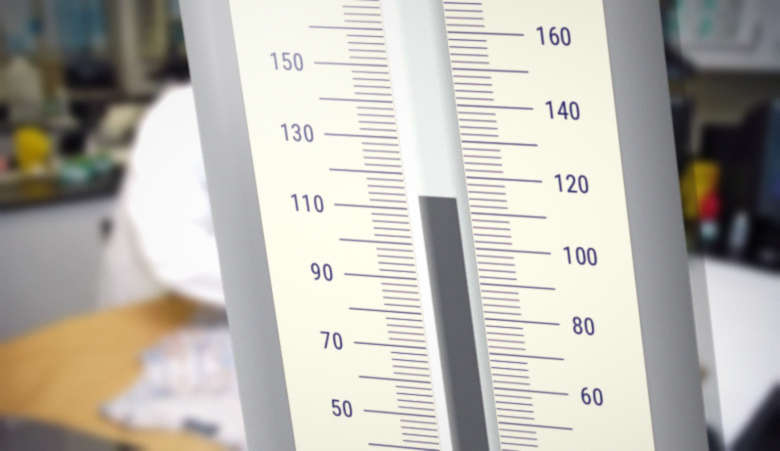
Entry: **114** mmHg
